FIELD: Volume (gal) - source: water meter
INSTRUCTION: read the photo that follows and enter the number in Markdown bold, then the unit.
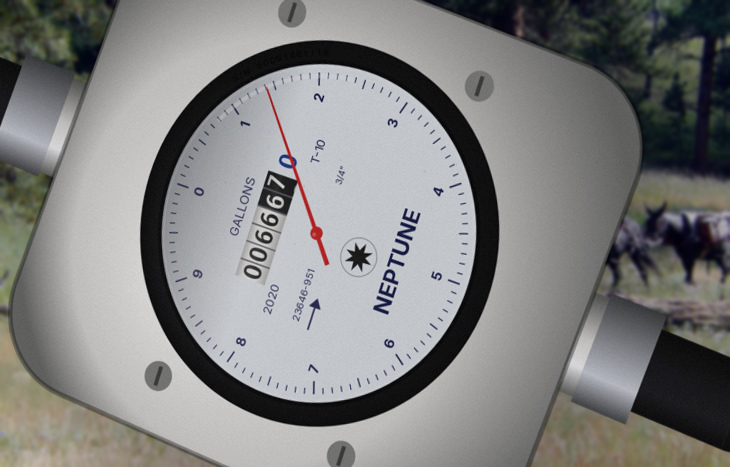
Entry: **66671.4** gal
